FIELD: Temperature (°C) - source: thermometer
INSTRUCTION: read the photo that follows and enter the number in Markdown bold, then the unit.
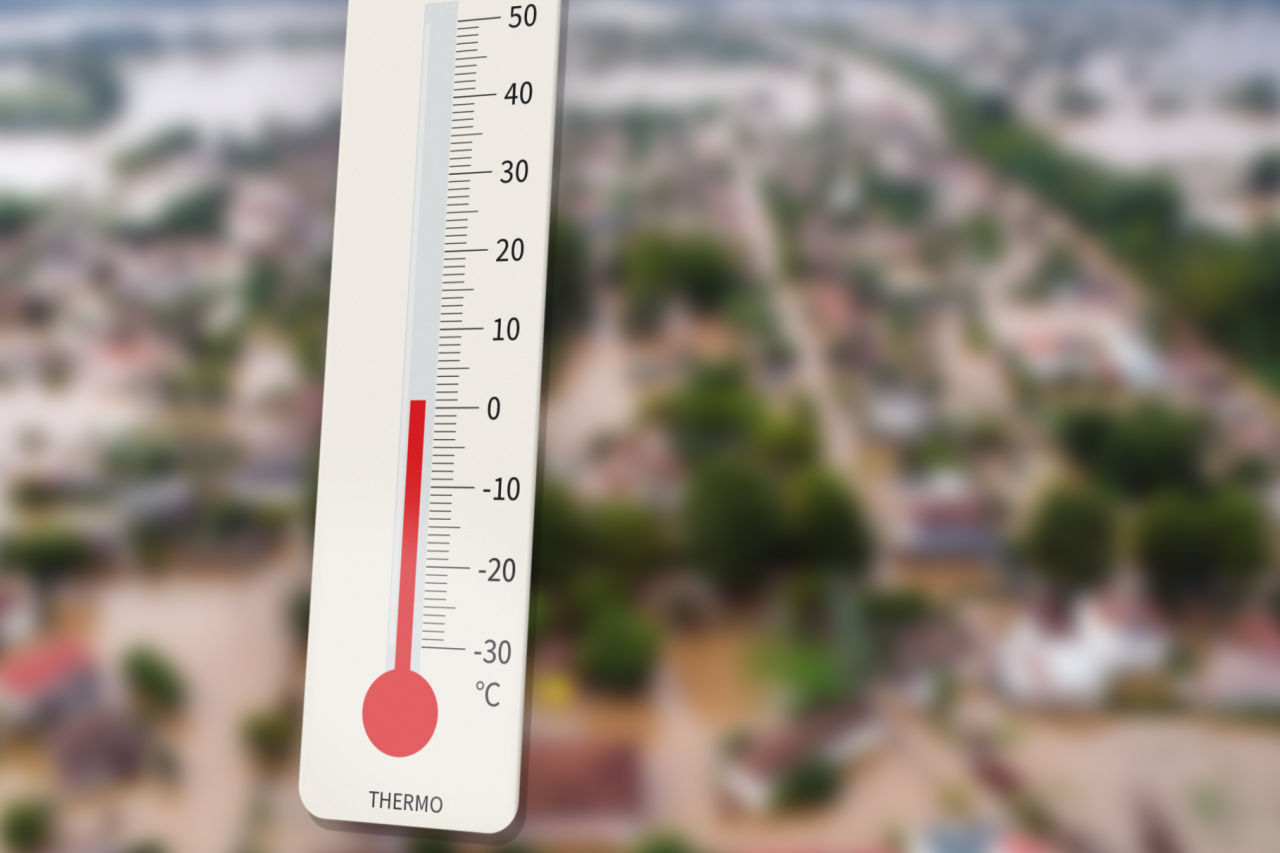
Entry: **1** °C
